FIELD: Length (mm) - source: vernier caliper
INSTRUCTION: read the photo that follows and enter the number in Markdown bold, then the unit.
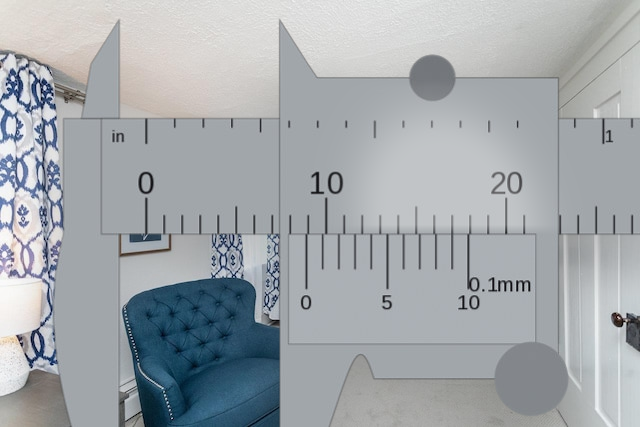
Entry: **8.9** mm
